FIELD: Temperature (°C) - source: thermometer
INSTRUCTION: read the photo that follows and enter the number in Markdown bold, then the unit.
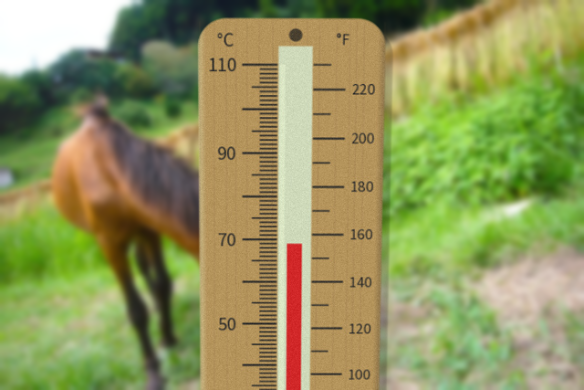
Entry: **69** °C
